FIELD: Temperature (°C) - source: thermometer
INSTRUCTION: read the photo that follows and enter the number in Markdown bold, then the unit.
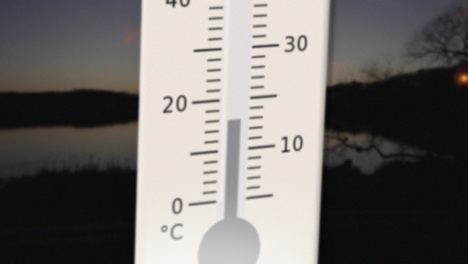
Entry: **16** °C
